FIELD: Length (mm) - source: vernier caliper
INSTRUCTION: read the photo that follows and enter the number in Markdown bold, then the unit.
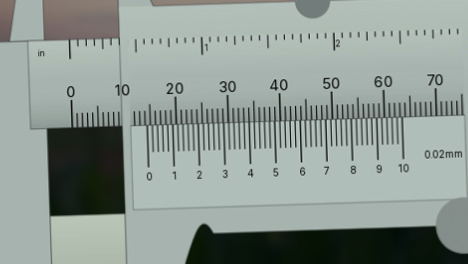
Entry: **14.4** mm
